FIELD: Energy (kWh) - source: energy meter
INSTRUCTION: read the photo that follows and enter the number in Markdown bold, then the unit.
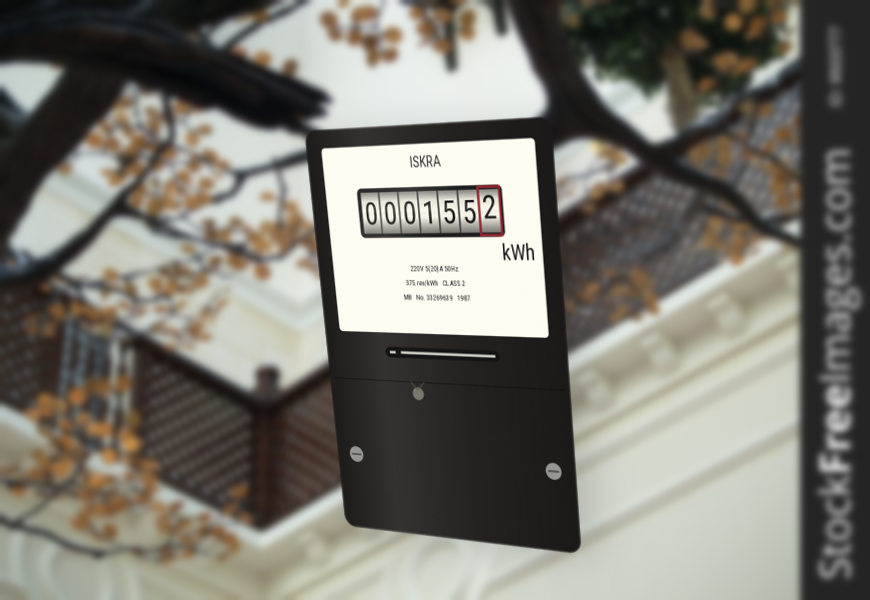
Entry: **155.2** kWh
